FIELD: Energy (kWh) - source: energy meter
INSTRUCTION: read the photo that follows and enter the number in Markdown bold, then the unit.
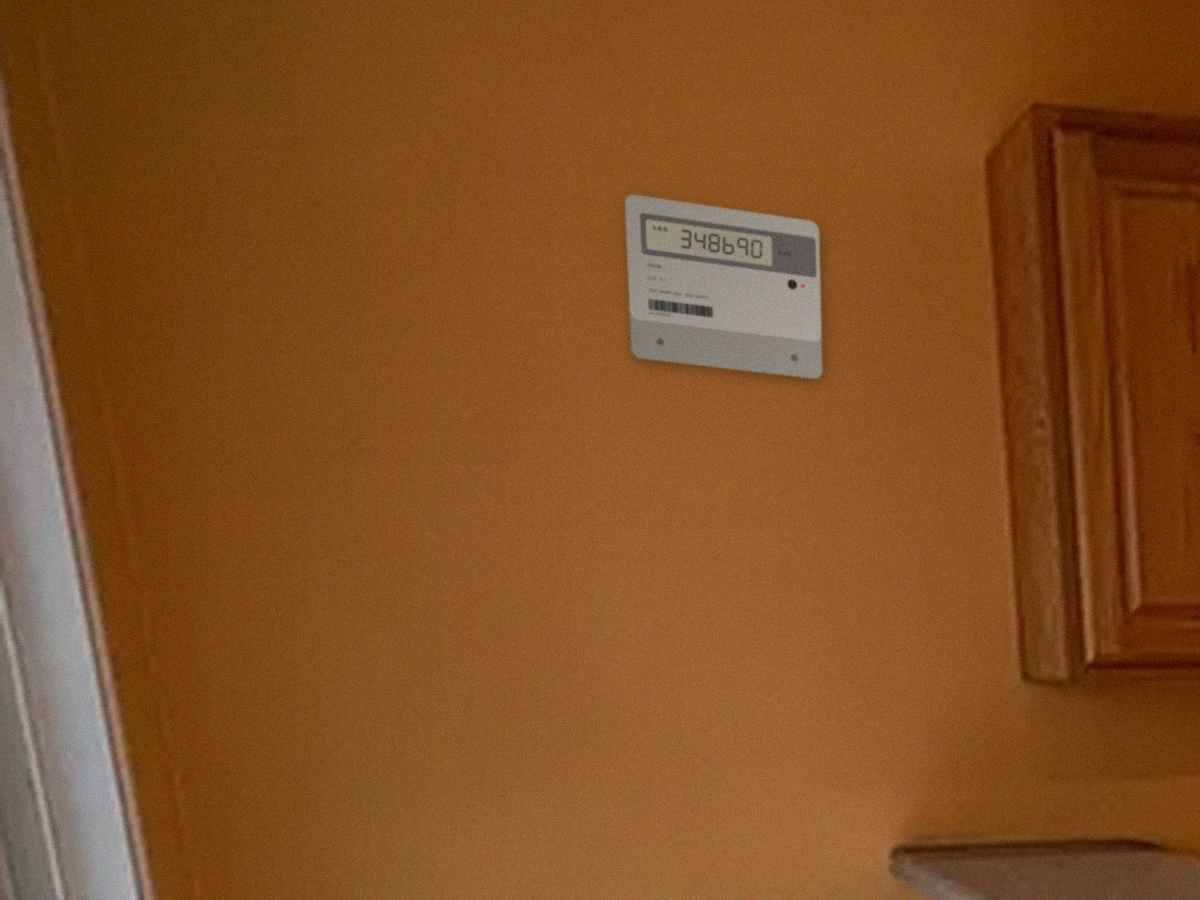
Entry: **348690** kWh
